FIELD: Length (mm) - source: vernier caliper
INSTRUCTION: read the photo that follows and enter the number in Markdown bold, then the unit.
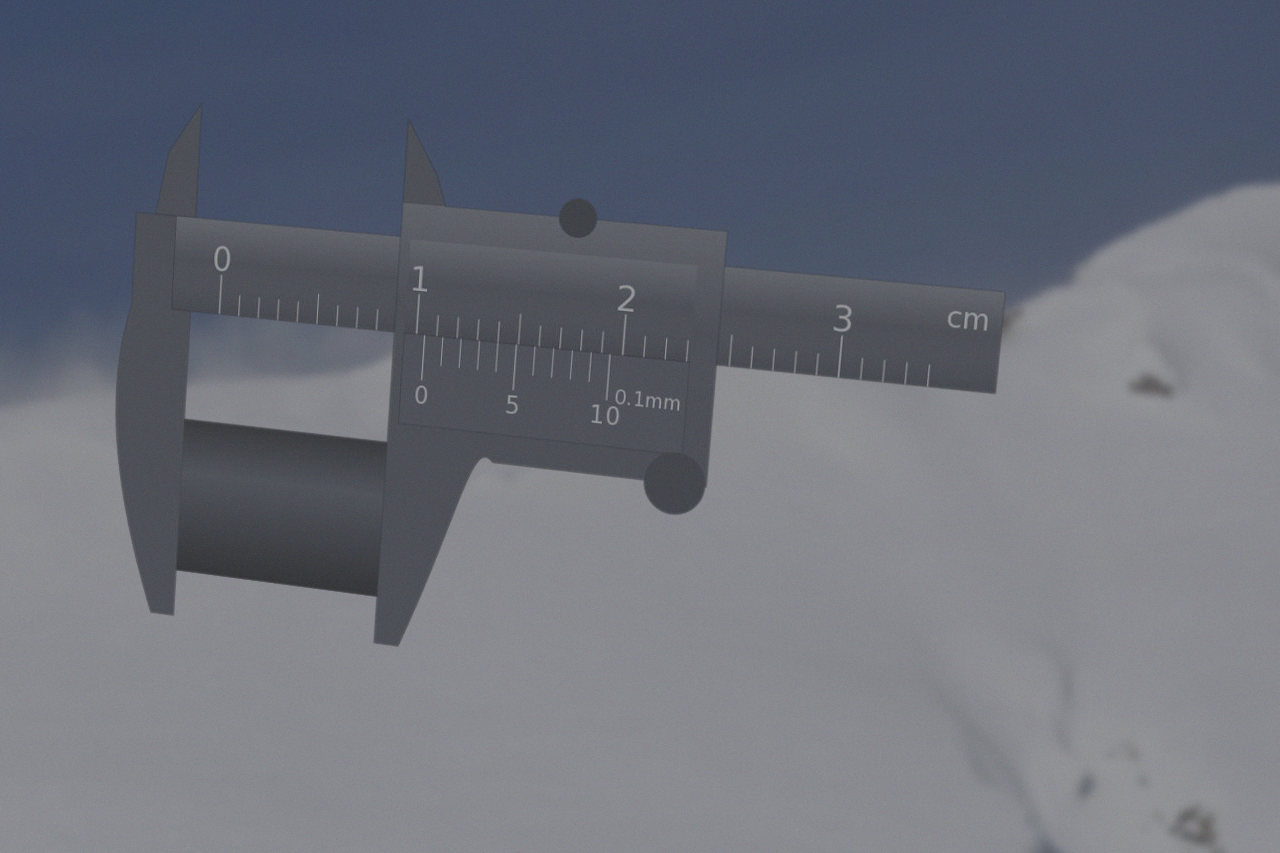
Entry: **10.4** mm
